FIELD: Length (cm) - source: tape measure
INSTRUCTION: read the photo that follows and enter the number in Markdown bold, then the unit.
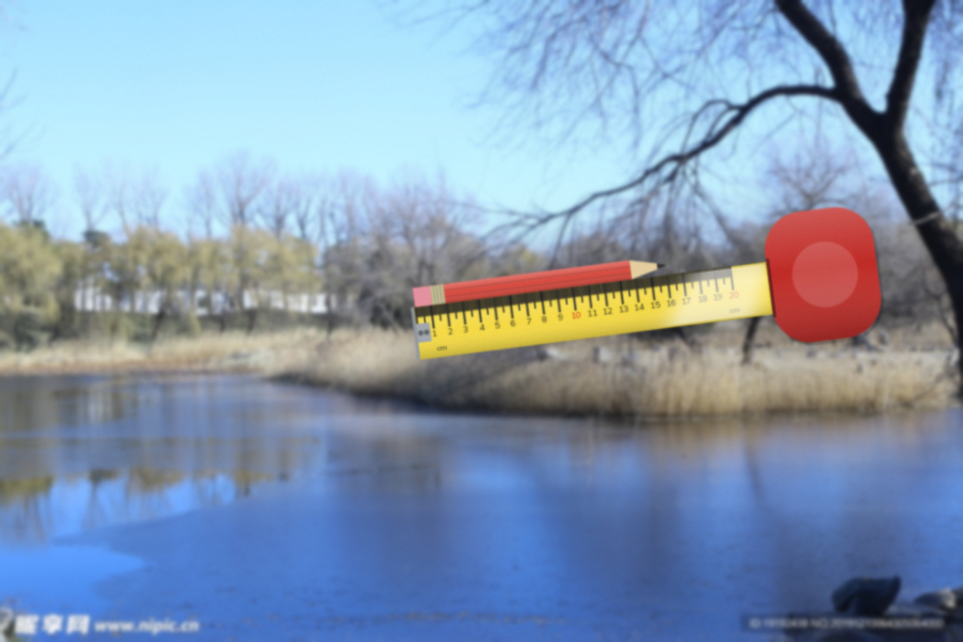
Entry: **16** cm
